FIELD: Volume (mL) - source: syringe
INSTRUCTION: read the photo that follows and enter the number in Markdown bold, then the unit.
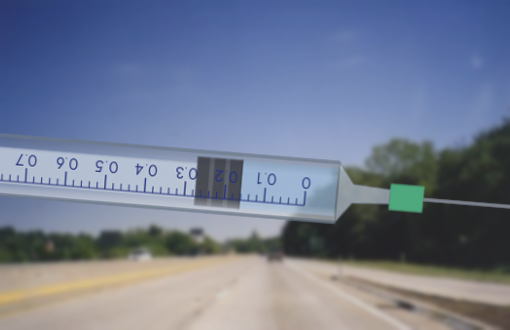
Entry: **0.16** mL
